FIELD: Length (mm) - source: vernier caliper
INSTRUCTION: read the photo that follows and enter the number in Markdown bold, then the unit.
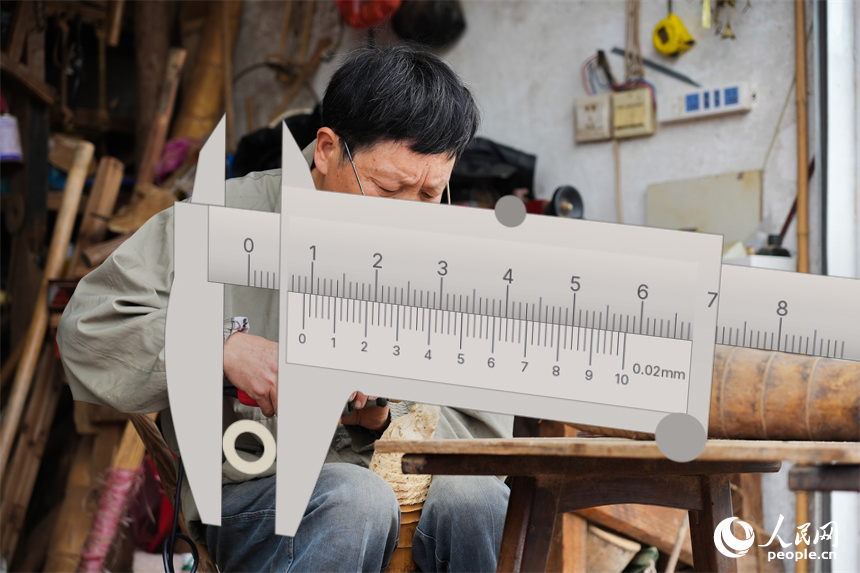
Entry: **8.8** mm
